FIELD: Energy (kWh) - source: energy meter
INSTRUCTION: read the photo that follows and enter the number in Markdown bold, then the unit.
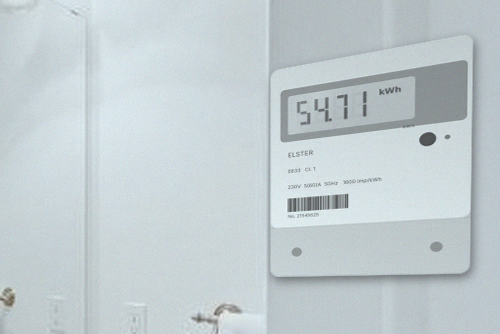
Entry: **54.71** kWh
